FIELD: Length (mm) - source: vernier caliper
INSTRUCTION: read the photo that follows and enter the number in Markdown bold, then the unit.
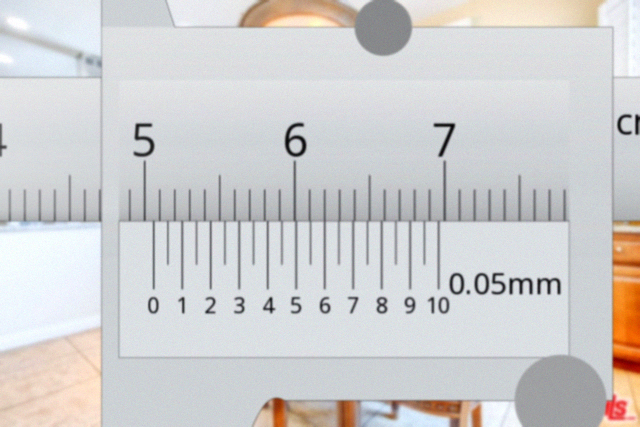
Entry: **50.6** mm
